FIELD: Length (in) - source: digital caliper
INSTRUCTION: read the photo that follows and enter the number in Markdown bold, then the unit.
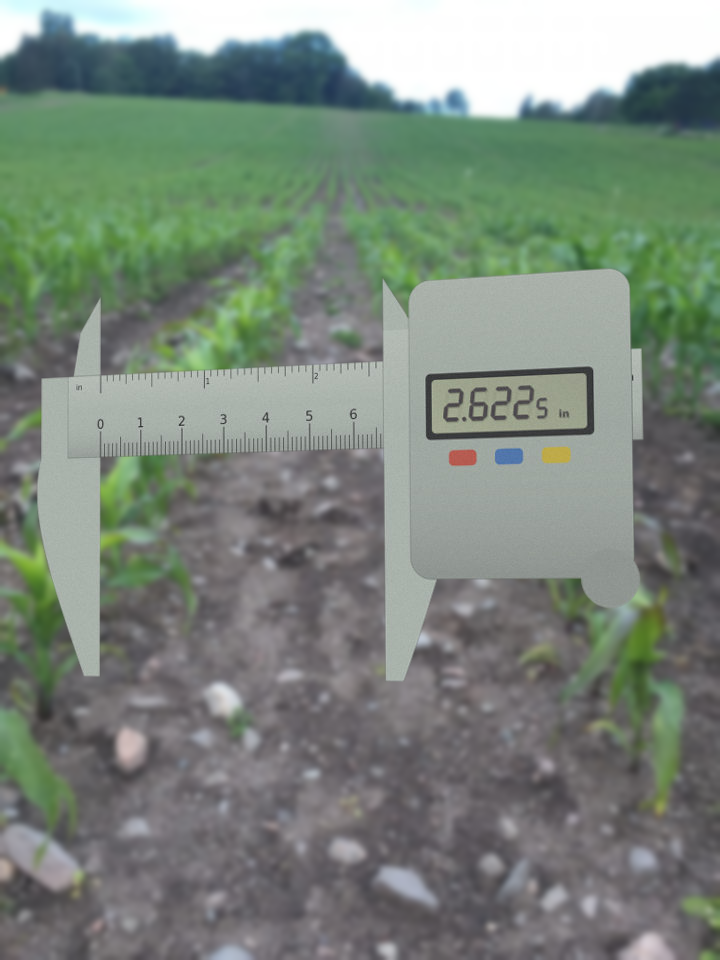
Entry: **2.6225** in
